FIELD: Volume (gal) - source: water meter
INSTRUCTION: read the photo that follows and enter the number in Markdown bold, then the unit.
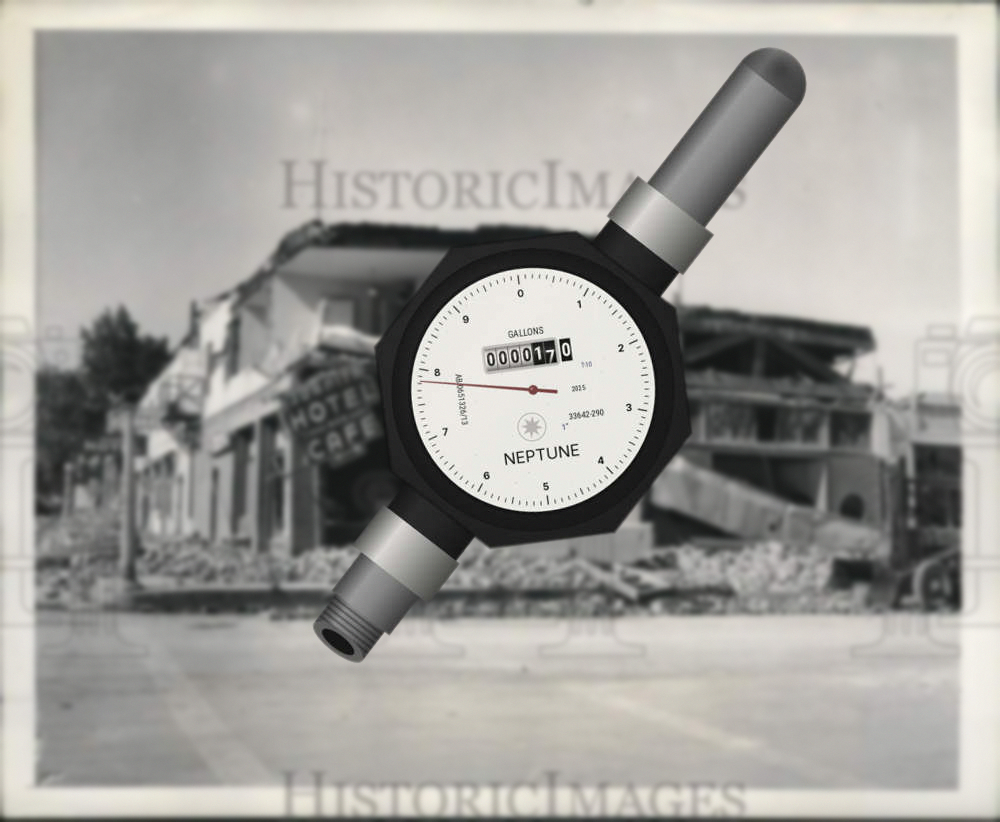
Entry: **167.8** gal
